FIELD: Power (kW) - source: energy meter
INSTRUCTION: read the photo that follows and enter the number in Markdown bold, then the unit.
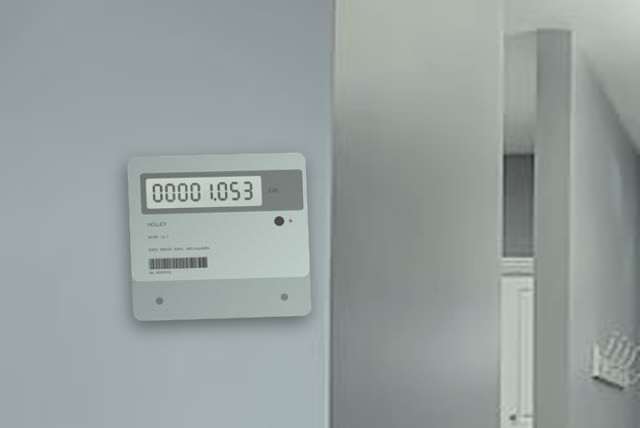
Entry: **1.053** kW
